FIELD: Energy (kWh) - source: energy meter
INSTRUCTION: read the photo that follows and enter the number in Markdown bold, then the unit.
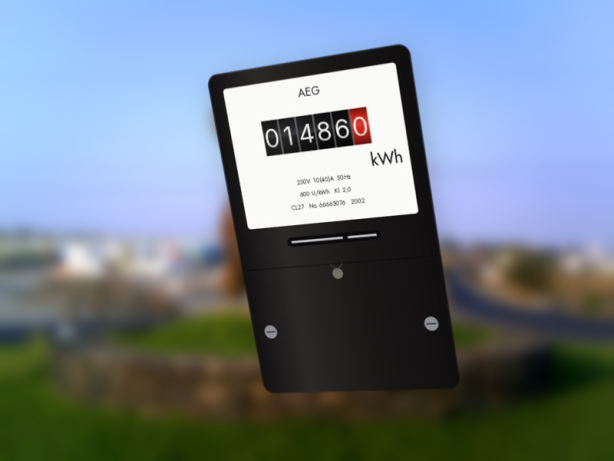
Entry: **1486.0** kWh
